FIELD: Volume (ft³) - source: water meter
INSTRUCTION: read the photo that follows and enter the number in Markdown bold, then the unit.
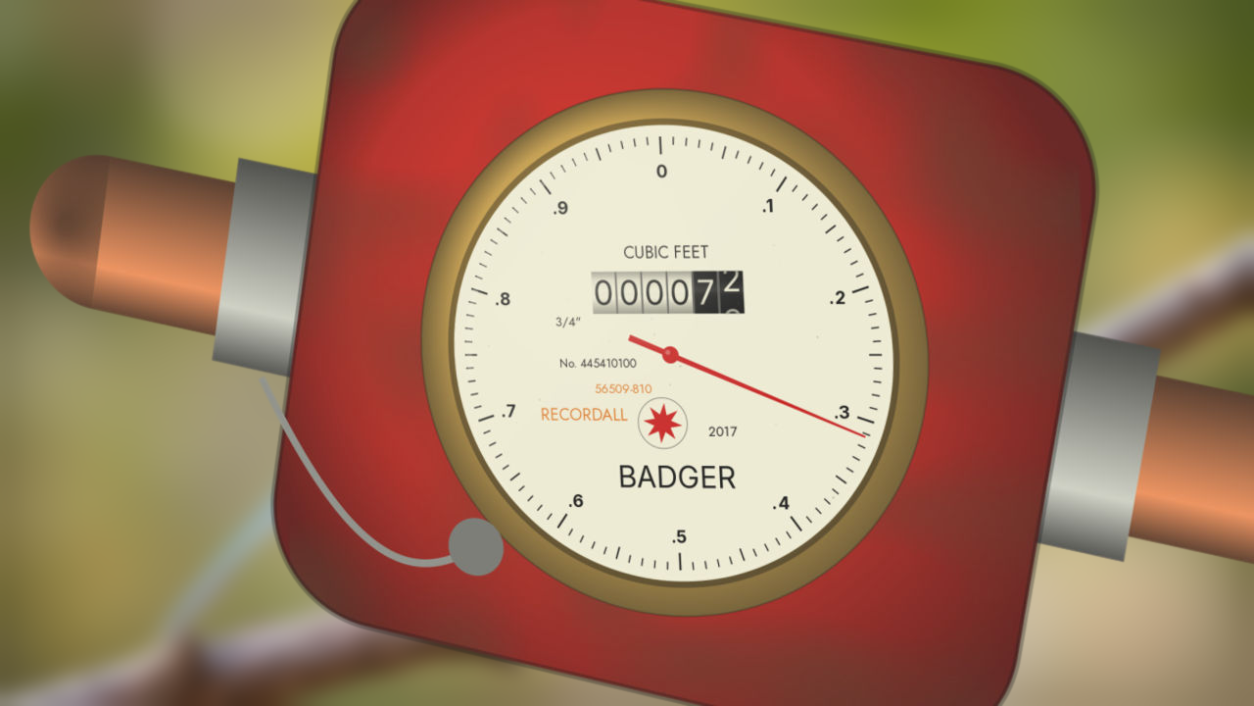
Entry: **72.31** ft³
